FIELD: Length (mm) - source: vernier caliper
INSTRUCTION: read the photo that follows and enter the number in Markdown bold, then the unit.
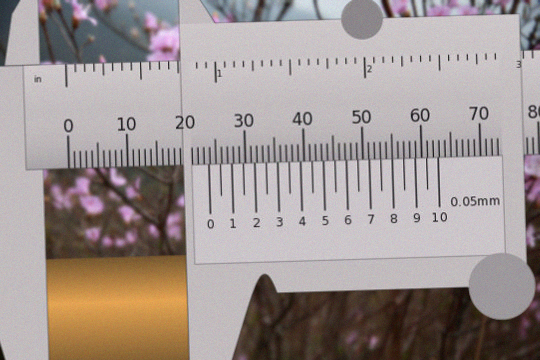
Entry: **23.8** mm
